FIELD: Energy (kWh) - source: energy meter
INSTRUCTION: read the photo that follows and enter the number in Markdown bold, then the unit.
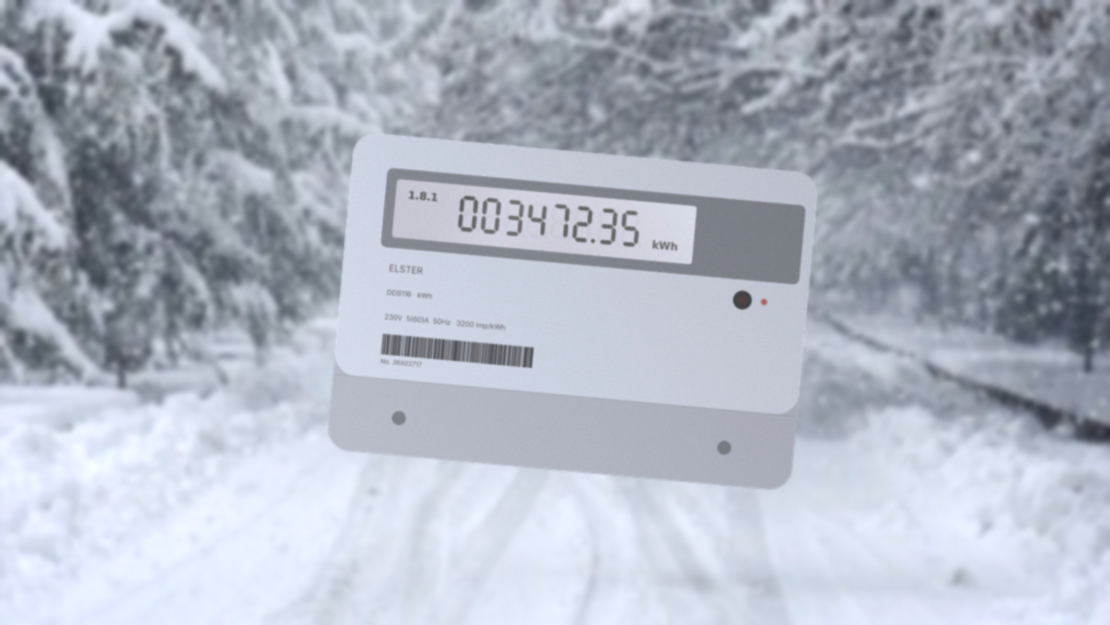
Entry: **3472.35** kWh
